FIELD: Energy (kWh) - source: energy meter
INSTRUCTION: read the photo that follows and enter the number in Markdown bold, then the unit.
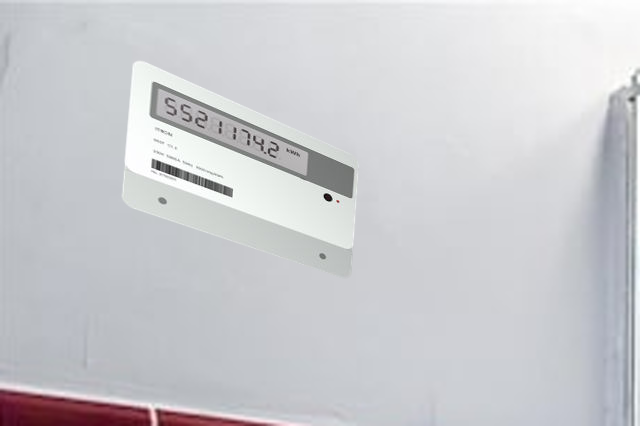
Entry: **5521174.2** kWh
